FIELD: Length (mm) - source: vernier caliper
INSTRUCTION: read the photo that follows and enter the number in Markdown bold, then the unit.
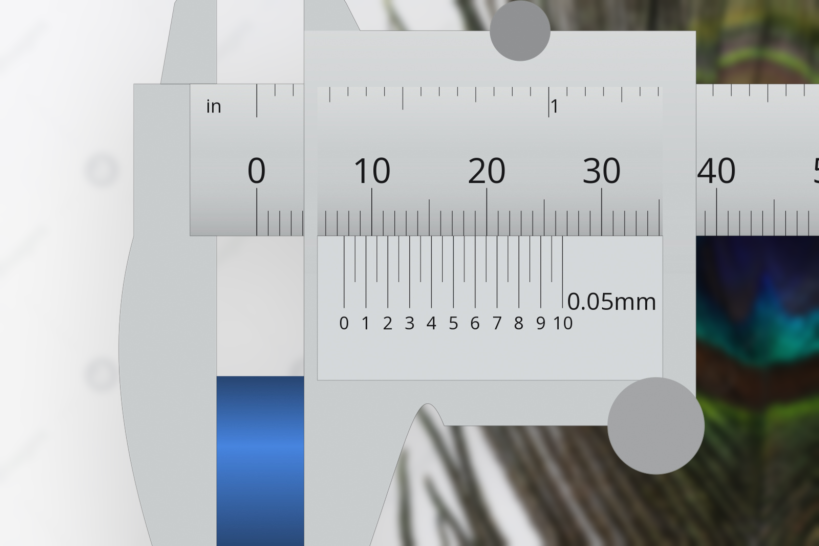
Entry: **7.6** mm
